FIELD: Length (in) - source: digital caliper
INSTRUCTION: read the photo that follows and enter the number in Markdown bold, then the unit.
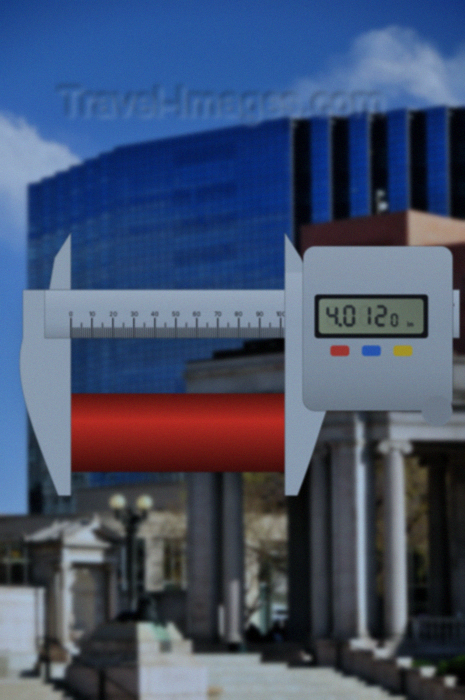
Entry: **4.0120** in
